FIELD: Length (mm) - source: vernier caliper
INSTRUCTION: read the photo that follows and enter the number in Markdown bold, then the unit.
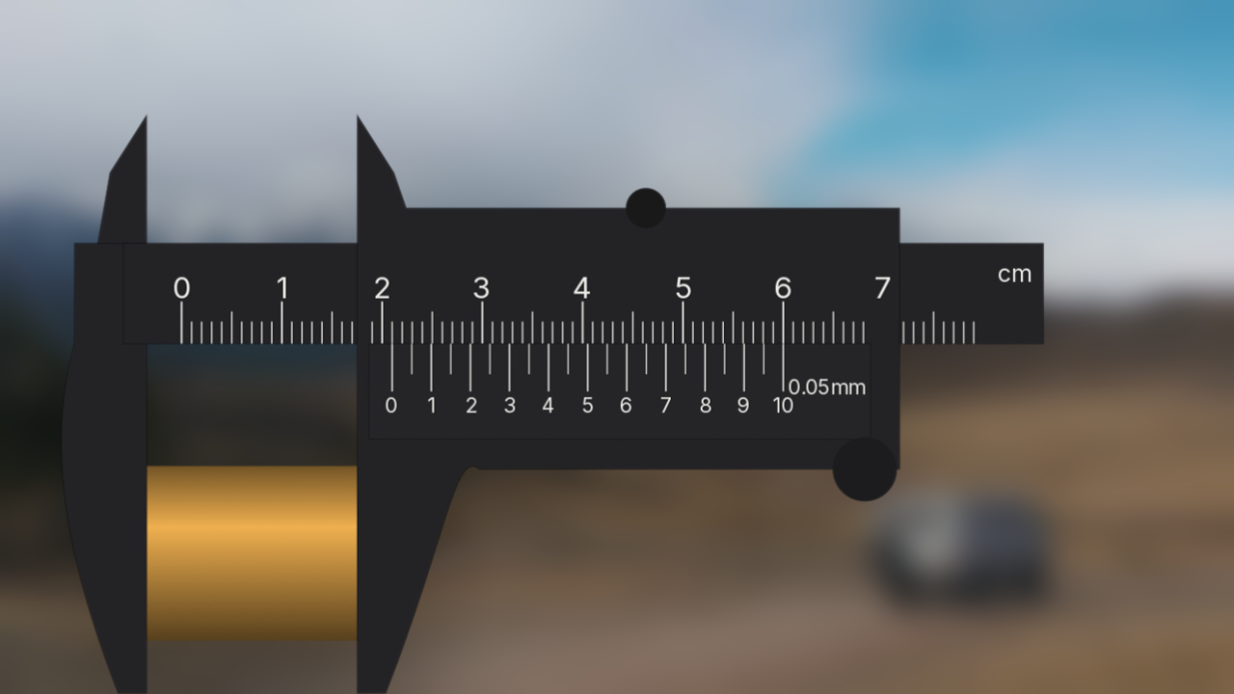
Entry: **21.0** mm
